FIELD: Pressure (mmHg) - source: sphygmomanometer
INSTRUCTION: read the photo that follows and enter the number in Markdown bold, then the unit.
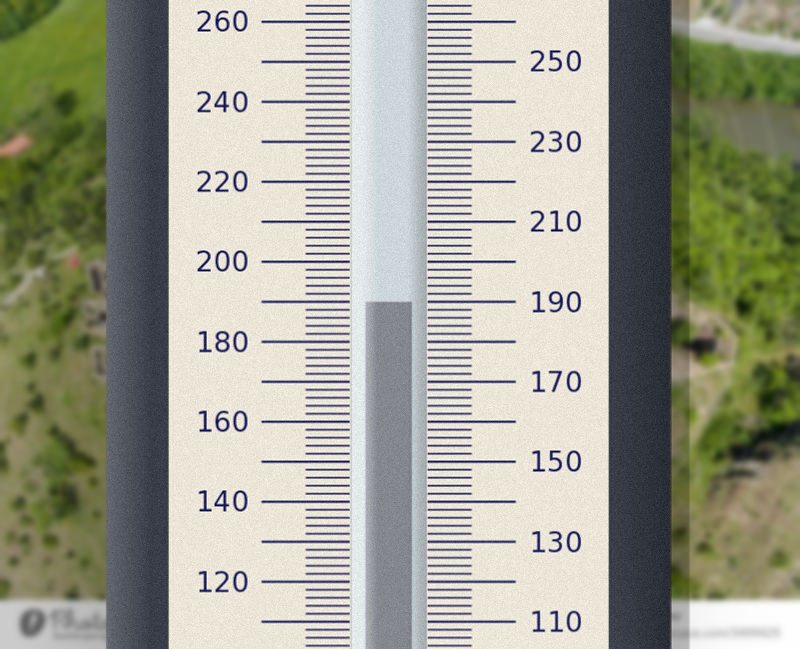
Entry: **190** mmHg
